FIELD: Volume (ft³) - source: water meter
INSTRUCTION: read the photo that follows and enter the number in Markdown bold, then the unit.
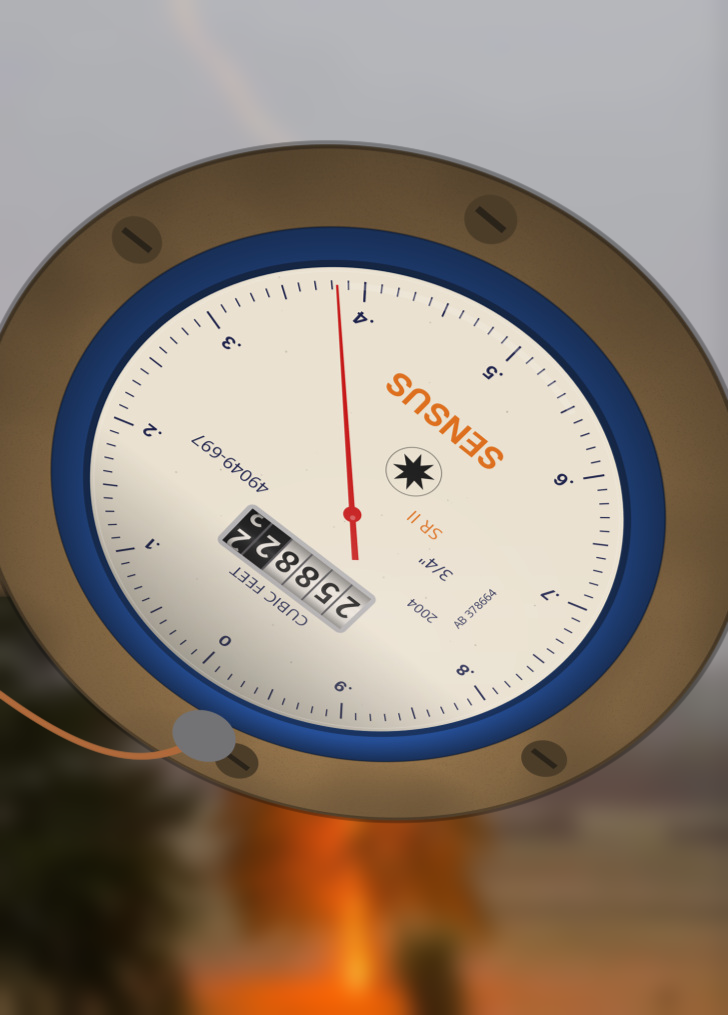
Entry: **258822.38** ft³
